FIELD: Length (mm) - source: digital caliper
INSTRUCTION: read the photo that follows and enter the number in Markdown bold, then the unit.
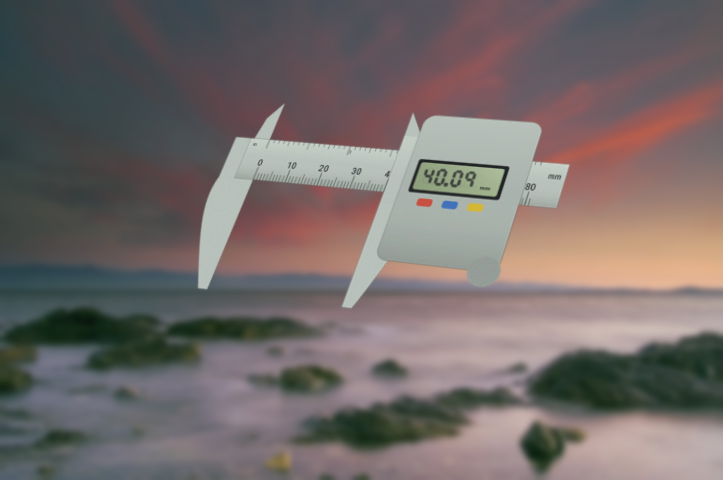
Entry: **40.09** mm
